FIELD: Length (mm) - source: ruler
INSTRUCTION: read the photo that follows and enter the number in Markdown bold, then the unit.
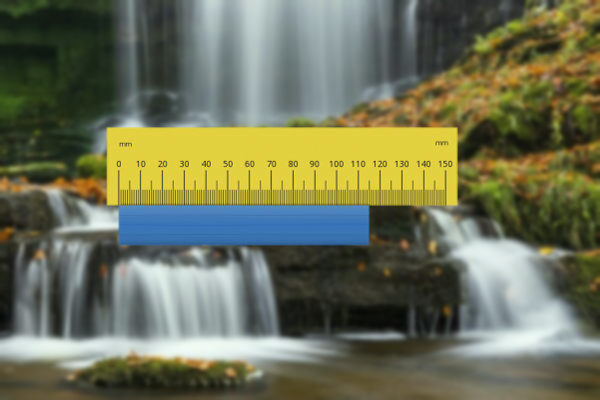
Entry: **115** mm
